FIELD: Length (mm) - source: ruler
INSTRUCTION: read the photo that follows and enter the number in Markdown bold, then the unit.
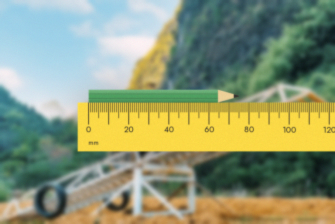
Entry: **75** mm
